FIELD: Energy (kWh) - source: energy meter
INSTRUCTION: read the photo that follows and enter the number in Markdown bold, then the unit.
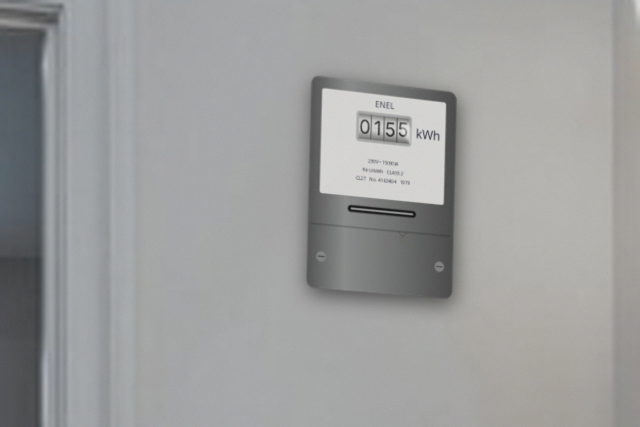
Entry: **155** kWh
